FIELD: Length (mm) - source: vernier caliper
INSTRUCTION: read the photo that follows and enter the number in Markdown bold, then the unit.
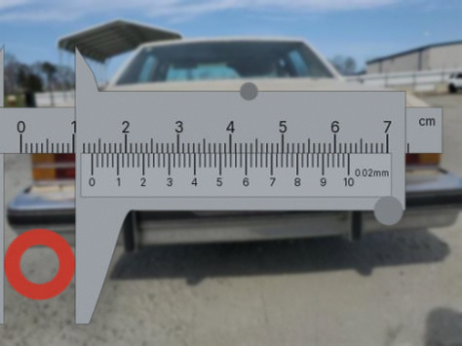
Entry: **13.6** mm
